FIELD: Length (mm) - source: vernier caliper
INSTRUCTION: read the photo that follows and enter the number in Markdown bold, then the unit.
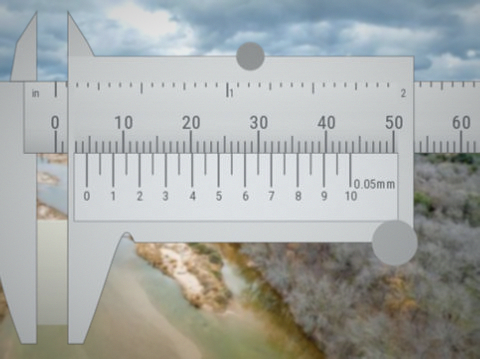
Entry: **4.6** mm
